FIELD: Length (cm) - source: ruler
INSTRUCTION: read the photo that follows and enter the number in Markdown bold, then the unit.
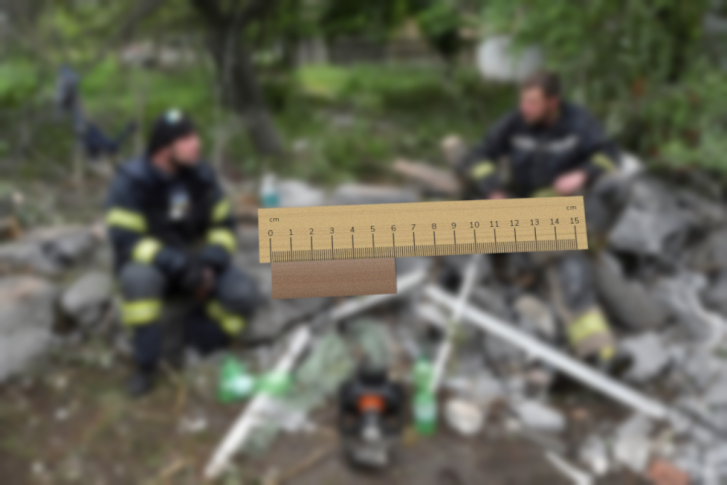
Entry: **6** cm
